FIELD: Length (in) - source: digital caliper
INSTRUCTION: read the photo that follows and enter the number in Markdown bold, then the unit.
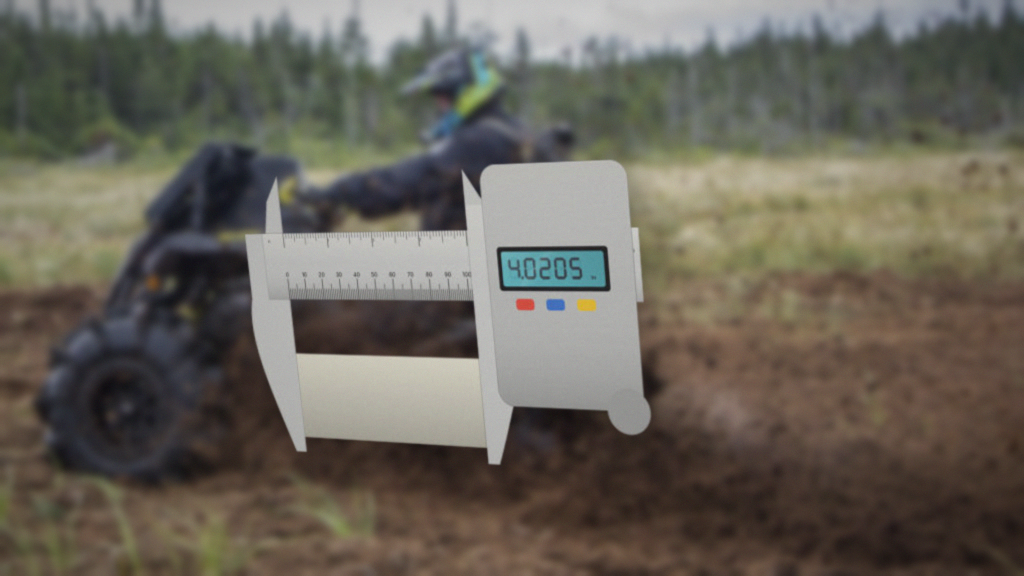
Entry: **4.0205** in
